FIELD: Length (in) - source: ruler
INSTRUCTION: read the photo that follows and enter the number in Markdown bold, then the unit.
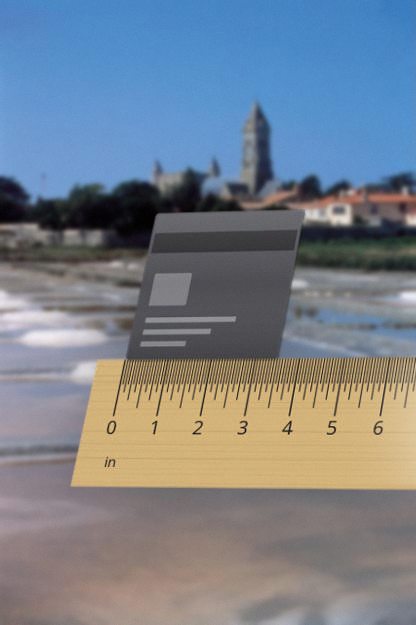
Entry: **3.5** in
